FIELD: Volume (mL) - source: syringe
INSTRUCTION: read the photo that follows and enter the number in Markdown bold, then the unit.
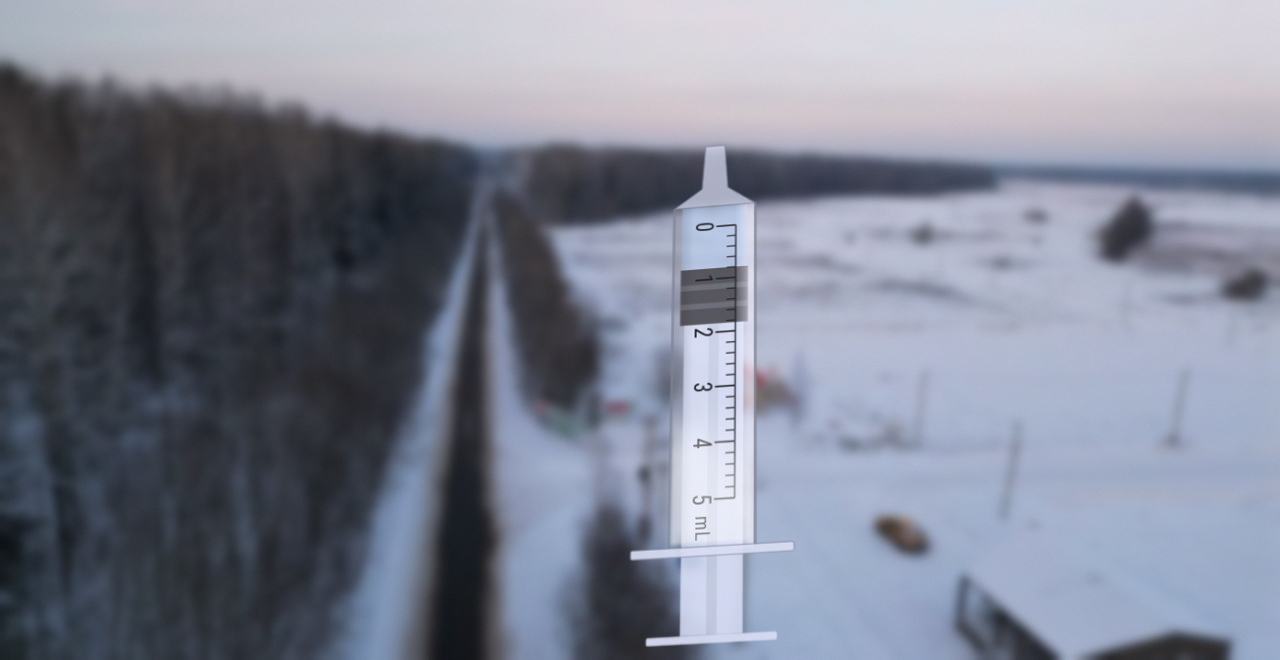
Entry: **0.8** mL
